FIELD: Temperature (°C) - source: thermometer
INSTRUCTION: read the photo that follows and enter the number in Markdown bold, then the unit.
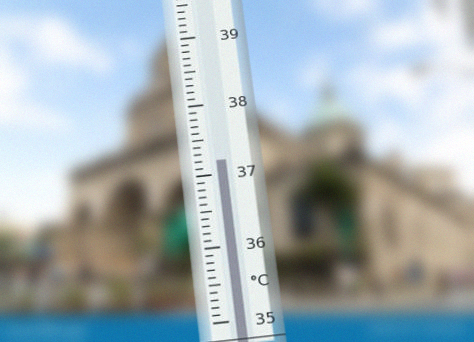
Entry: **37.2** °C
